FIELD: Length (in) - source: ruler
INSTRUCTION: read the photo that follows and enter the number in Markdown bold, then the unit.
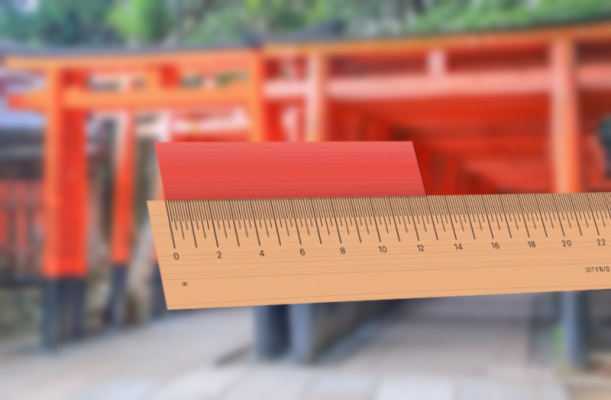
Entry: **13** in
